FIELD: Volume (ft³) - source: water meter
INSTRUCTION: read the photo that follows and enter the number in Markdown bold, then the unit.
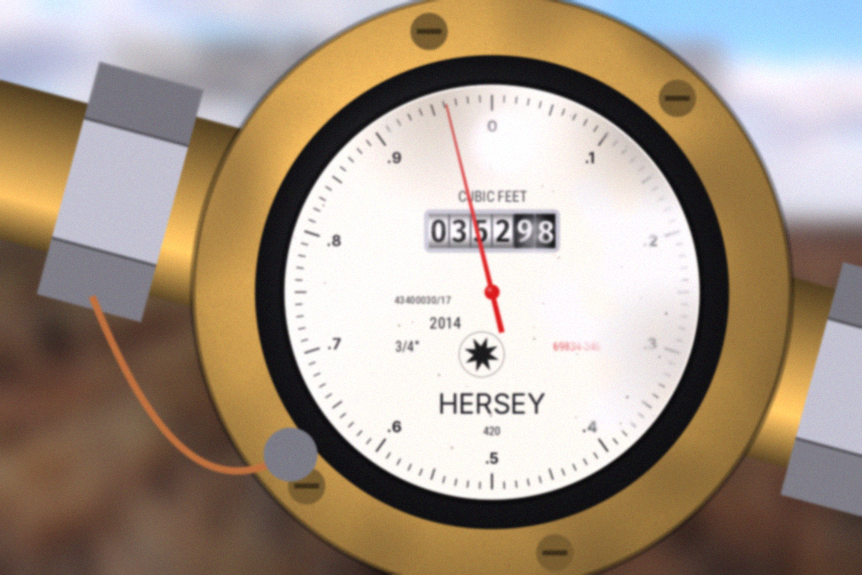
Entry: **35297.96** ft³
